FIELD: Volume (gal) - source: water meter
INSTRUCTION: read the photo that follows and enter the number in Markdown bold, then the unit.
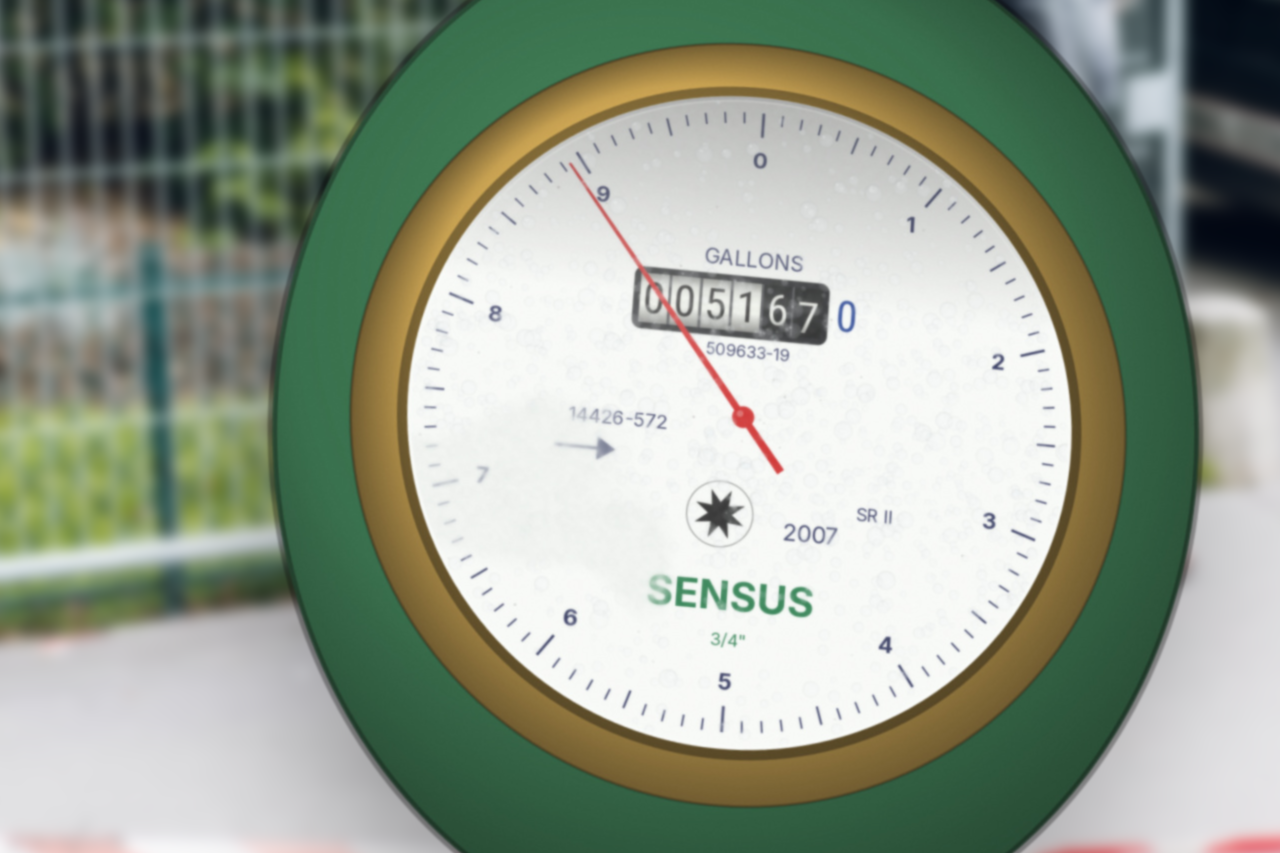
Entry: **51668.9** gal
